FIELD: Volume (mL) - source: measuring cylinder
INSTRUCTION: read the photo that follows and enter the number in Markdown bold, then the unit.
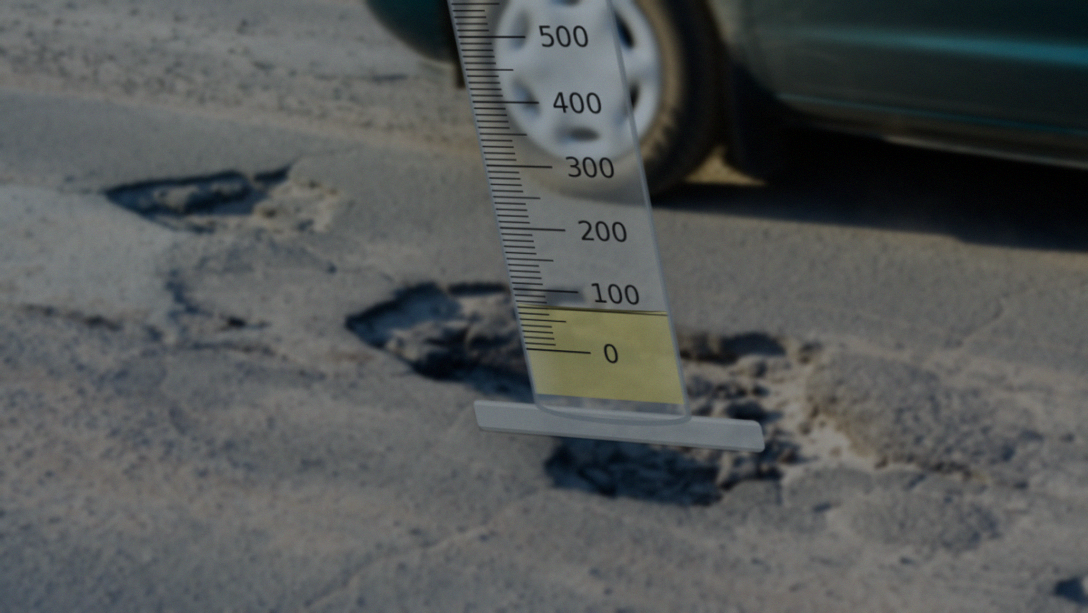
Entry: **70** mL
